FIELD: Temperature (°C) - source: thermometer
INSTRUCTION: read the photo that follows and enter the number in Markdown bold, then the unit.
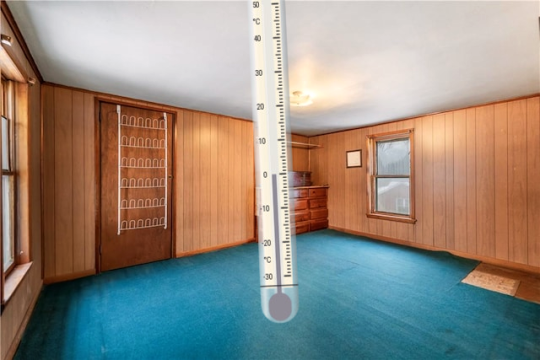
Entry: **0** °C
